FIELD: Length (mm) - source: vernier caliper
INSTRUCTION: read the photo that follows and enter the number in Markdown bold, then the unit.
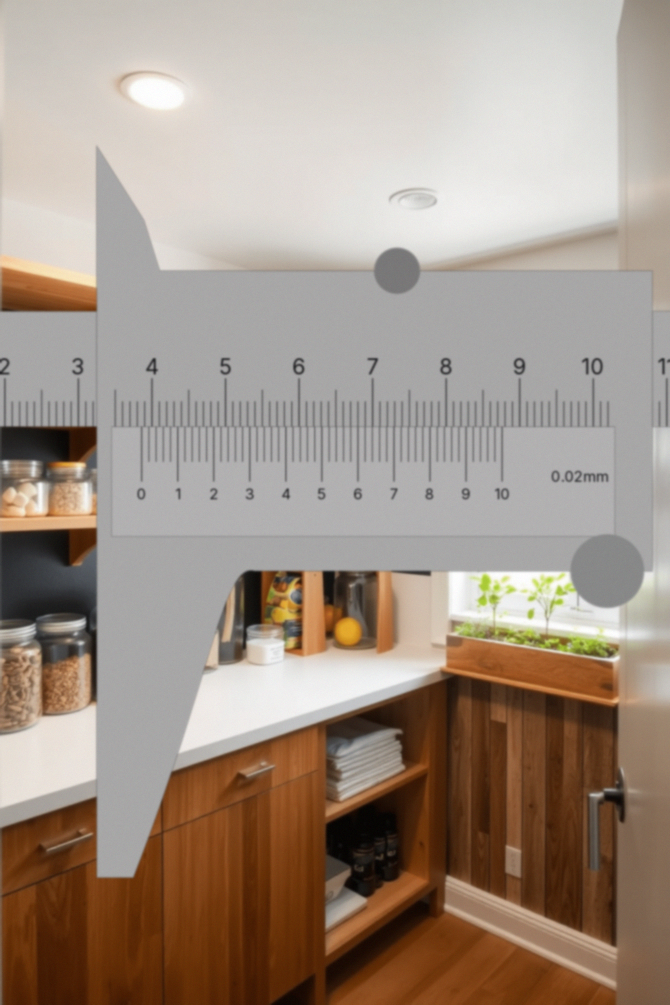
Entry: **38.6** mm
